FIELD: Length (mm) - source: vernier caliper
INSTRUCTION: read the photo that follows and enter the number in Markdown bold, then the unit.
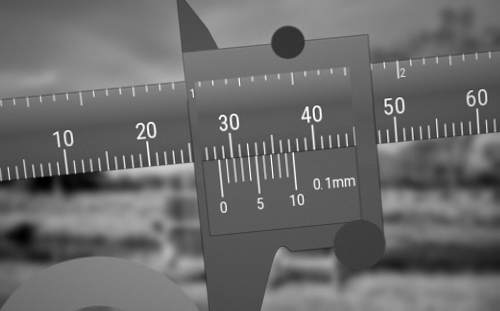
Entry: **28.4** mm
